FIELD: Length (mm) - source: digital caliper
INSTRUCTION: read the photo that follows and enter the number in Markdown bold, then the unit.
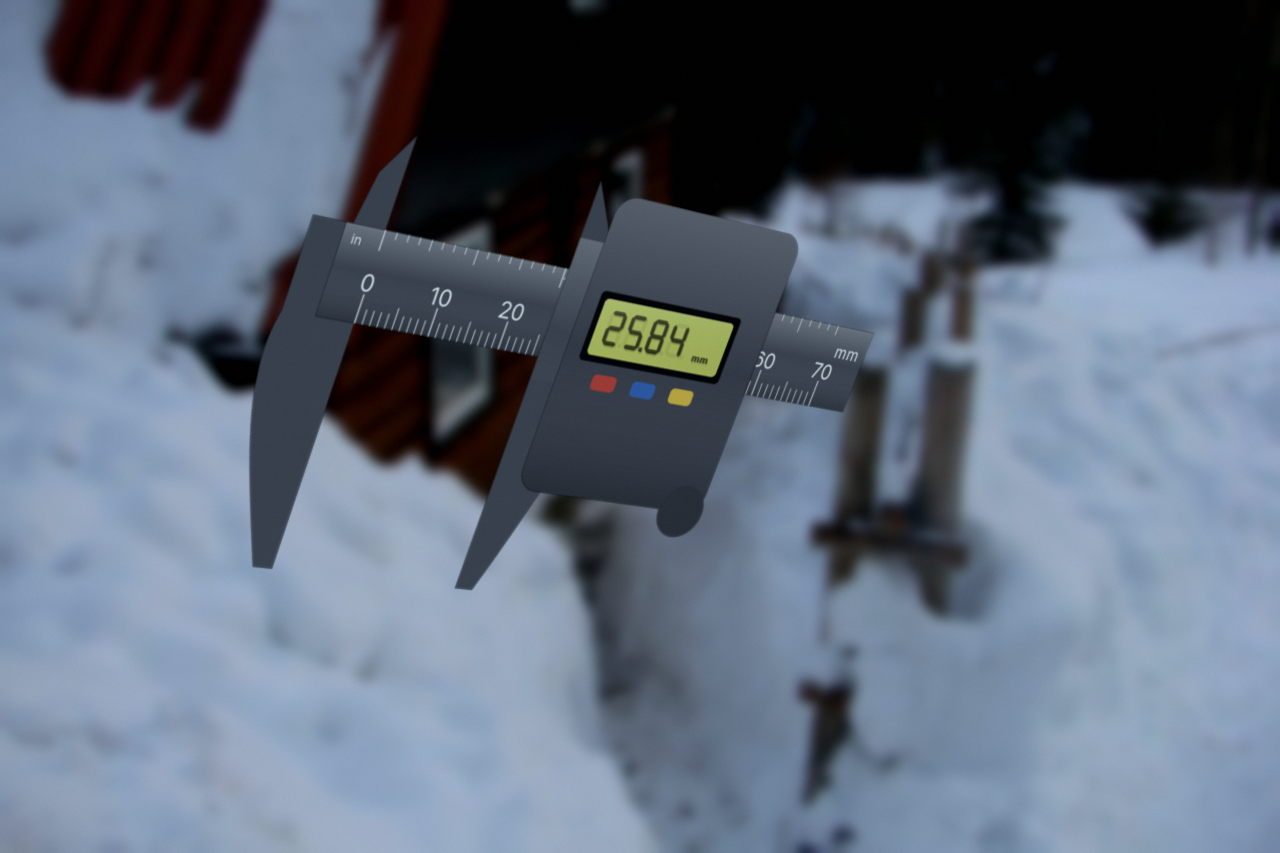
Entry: **25.84** mm
